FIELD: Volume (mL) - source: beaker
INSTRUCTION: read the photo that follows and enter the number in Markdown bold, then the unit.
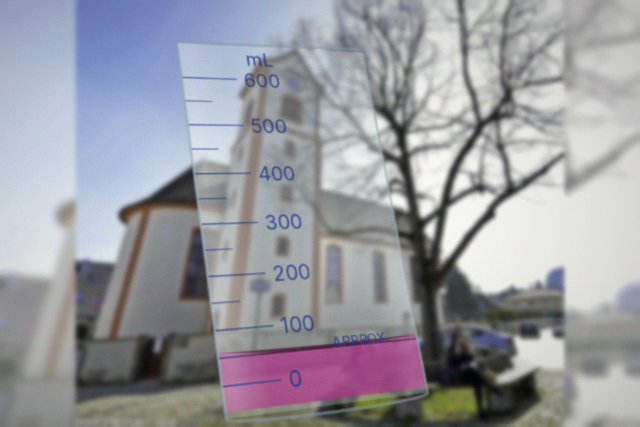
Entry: **50** mL
